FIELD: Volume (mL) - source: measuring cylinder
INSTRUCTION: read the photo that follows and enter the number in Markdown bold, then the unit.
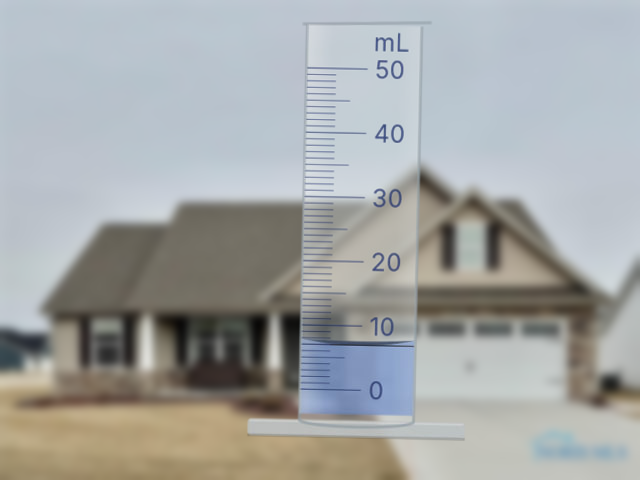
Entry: **7** mL
